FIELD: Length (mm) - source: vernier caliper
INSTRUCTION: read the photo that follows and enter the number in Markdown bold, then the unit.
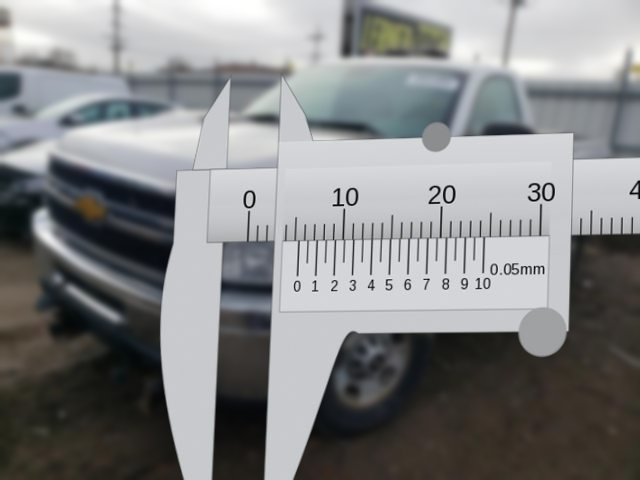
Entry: **5.4** mm
